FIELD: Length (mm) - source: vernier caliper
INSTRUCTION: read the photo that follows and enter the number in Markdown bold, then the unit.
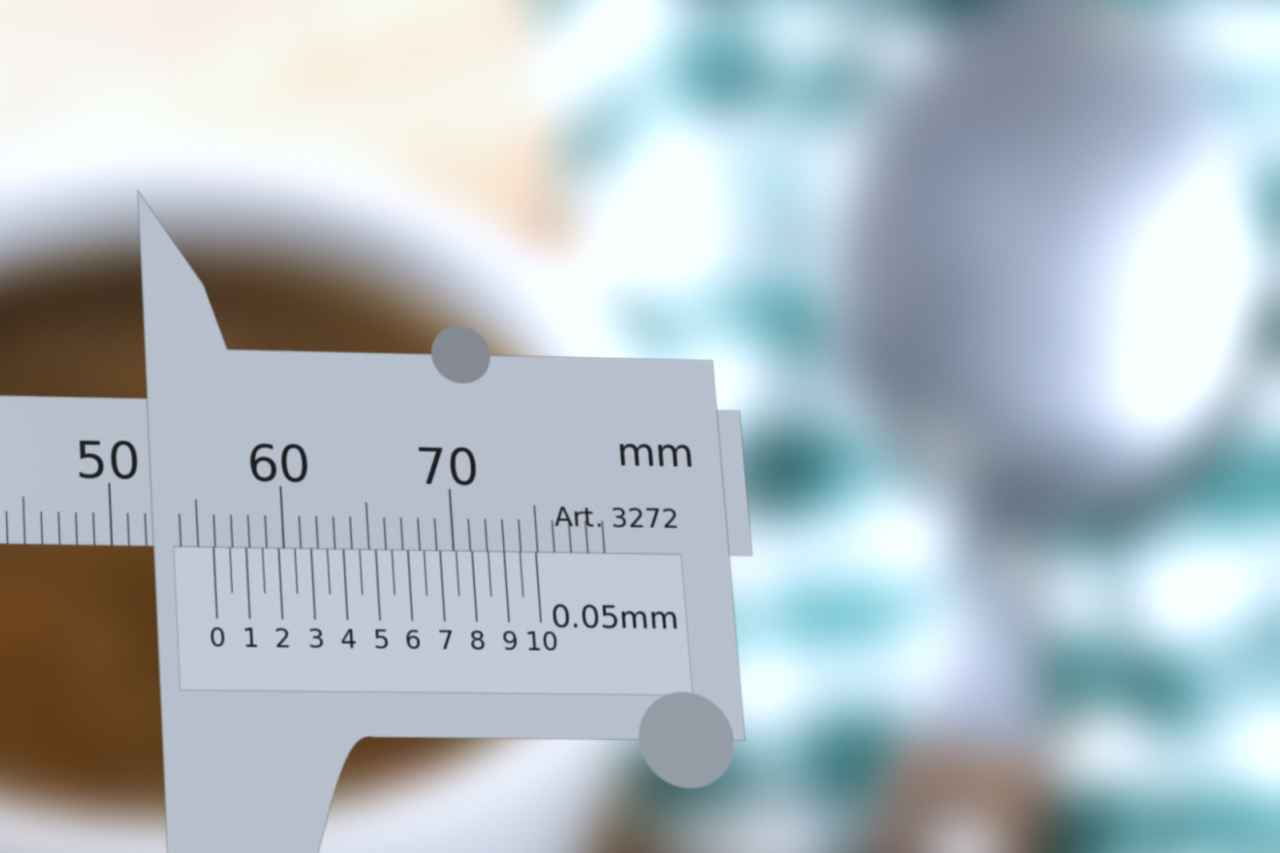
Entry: **55.9** mm
